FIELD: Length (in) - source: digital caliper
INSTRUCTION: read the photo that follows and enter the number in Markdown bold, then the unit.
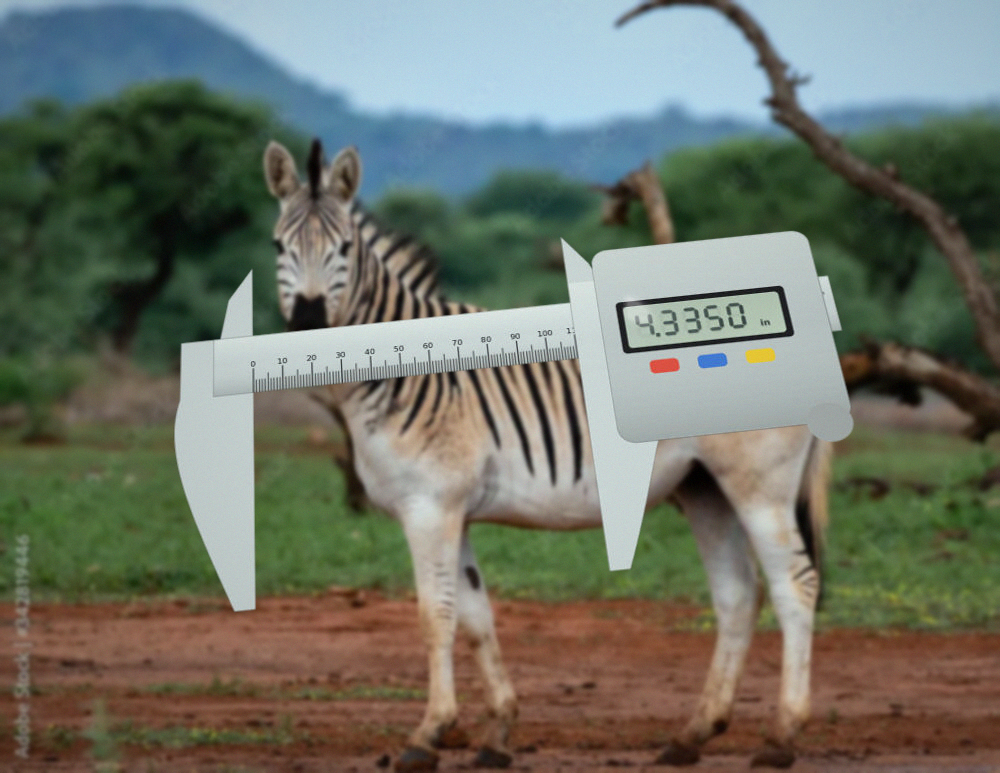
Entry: **4.3350** in
